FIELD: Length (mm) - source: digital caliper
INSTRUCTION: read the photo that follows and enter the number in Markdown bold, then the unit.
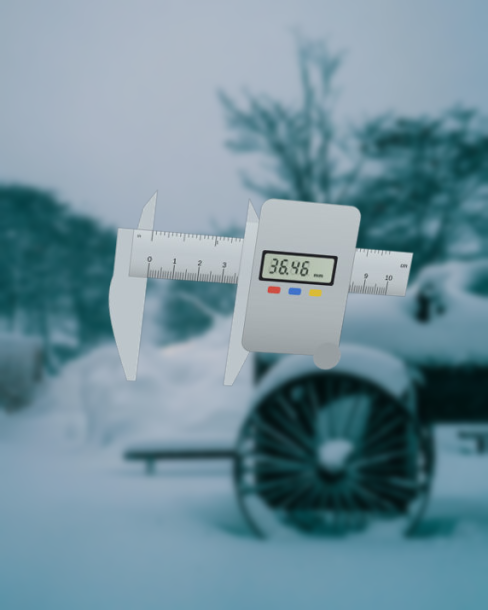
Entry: **36.46** mm
